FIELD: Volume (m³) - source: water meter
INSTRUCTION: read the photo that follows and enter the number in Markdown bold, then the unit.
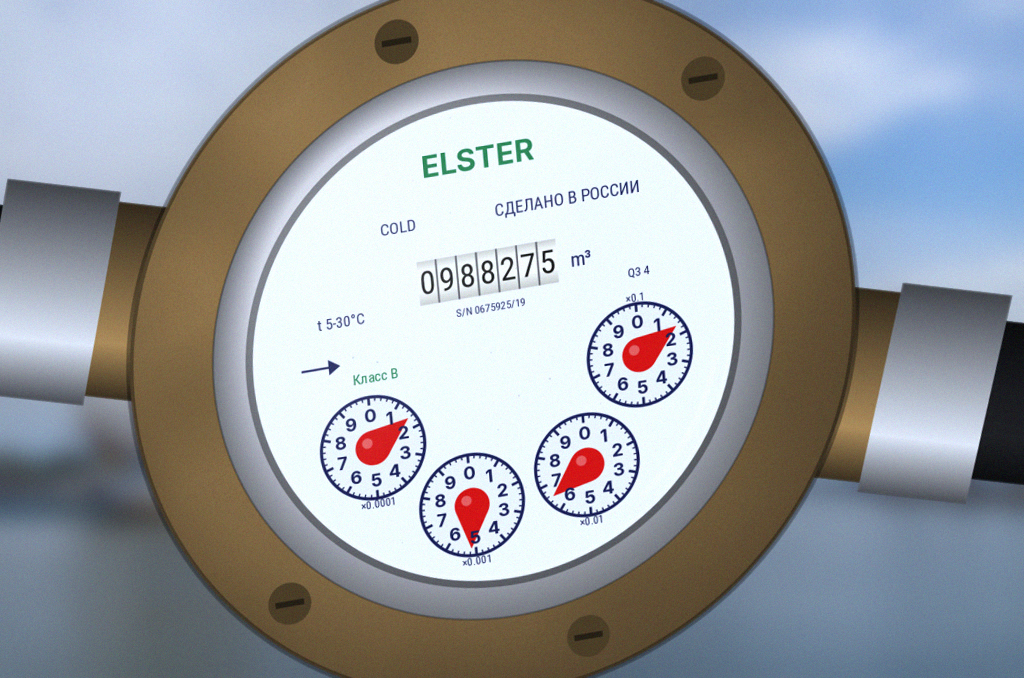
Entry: **988275.1651** m³
